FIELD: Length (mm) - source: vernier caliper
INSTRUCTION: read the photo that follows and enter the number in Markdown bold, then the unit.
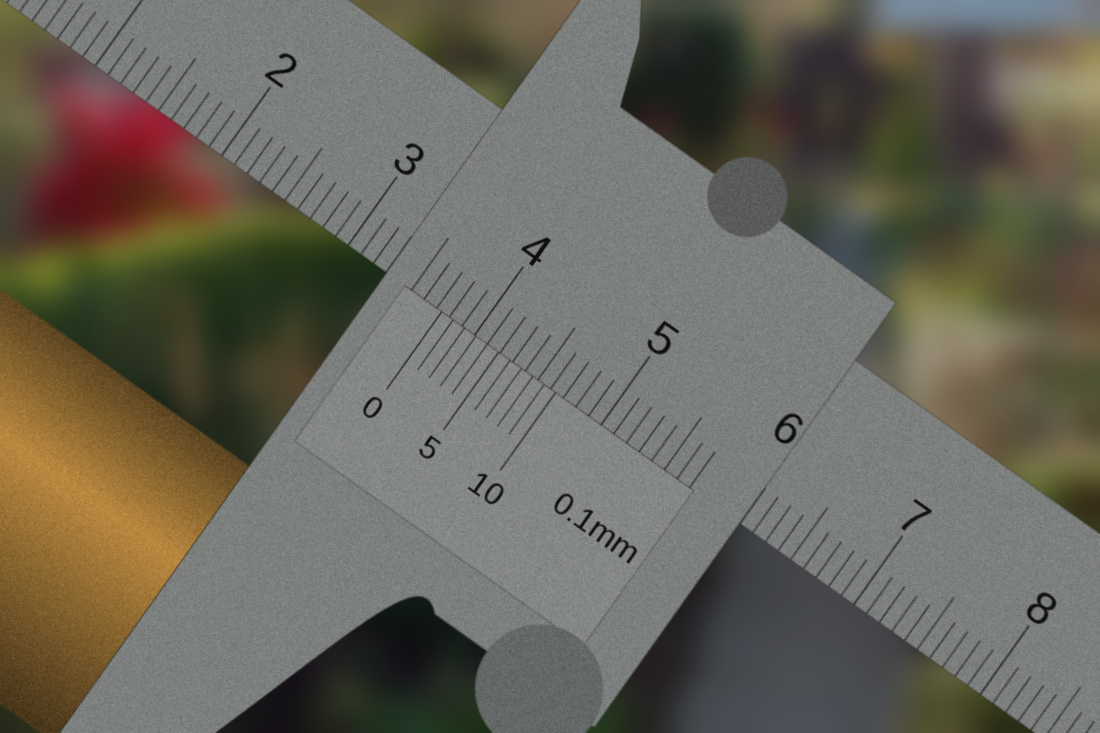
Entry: **37.4** mm
